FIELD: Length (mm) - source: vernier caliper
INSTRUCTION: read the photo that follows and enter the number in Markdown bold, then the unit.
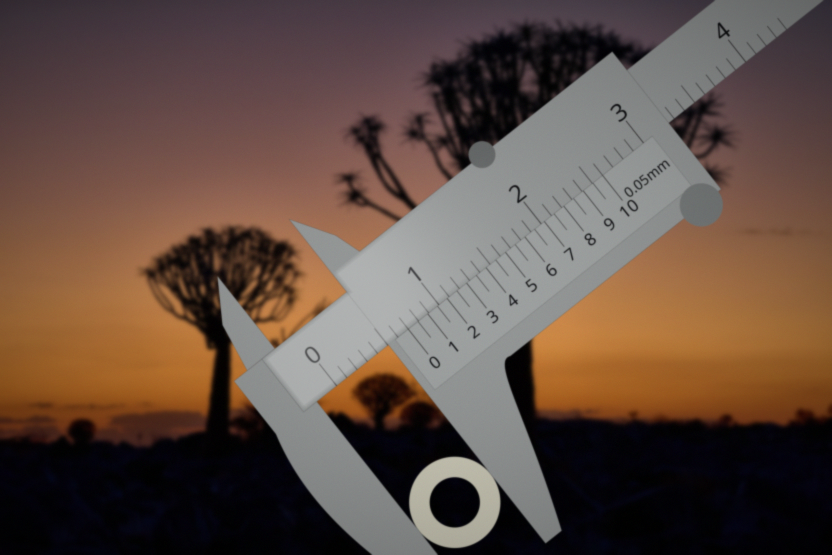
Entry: **7.0** mm
